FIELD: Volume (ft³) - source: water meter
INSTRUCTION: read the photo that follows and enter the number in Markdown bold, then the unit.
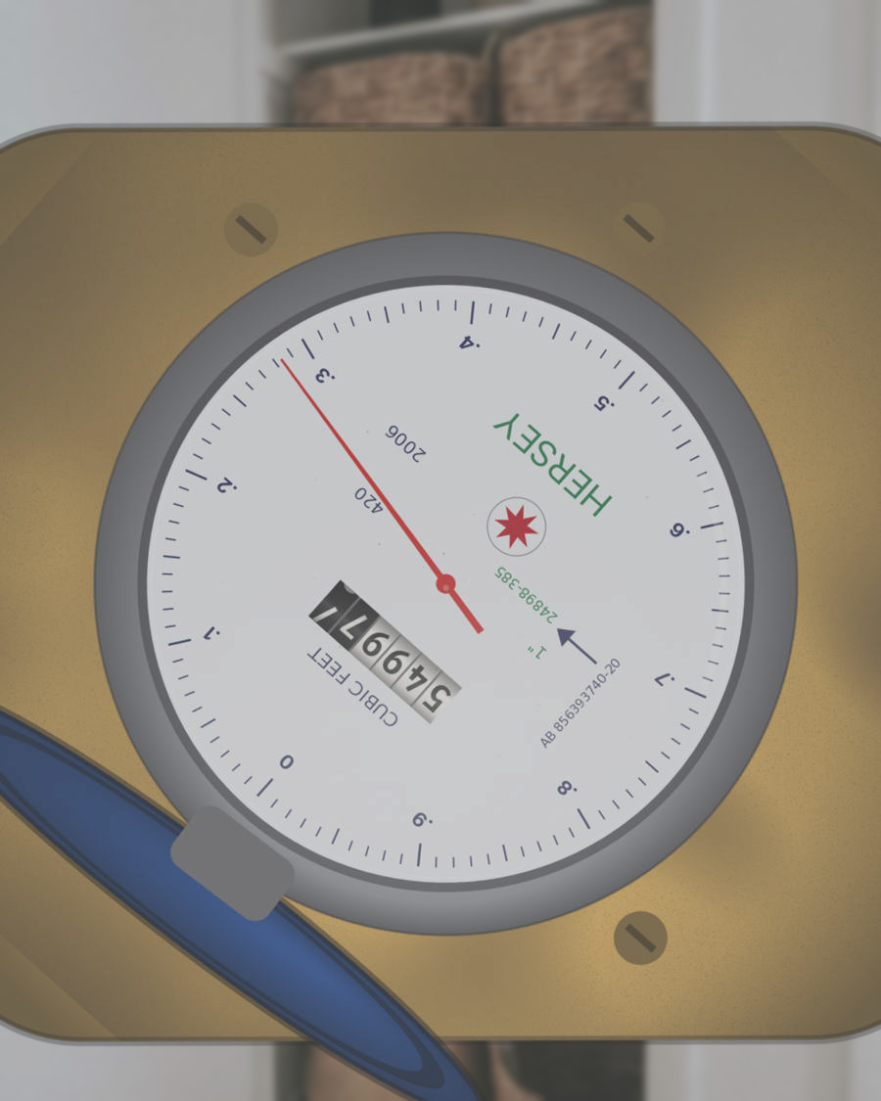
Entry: **549977.28** ft³
